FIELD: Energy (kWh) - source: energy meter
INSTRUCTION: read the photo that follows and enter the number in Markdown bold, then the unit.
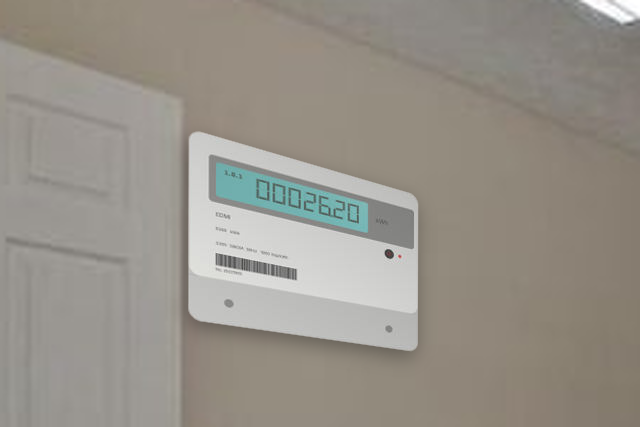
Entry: **26.20** kWh
